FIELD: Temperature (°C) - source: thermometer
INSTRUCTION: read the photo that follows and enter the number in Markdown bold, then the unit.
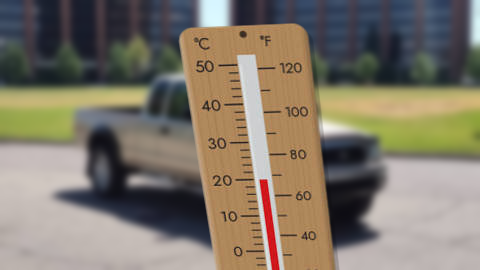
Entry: **20** °C
